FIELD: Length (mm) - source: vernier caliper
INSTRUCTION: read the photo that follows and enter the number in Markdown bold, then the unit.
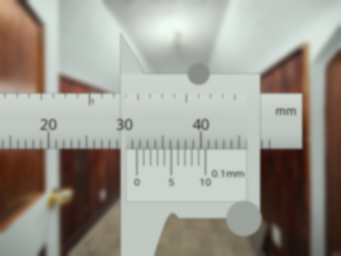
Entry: **31.6** mm
